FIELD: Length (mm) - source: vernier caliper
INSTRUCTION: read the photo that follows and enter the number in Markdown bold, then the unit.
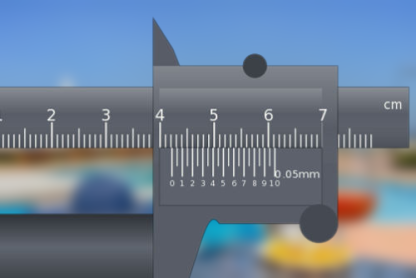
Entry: **42.2** mm
